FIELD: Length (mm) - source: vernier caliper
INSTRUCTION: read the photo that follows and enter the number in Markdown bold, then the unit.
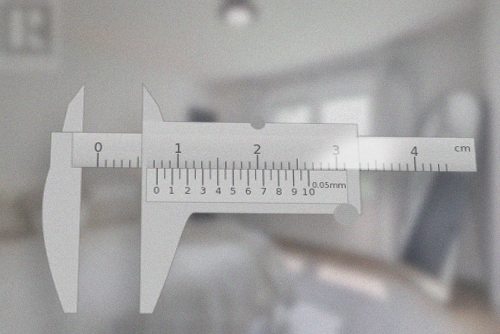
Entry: **7.4** mm
